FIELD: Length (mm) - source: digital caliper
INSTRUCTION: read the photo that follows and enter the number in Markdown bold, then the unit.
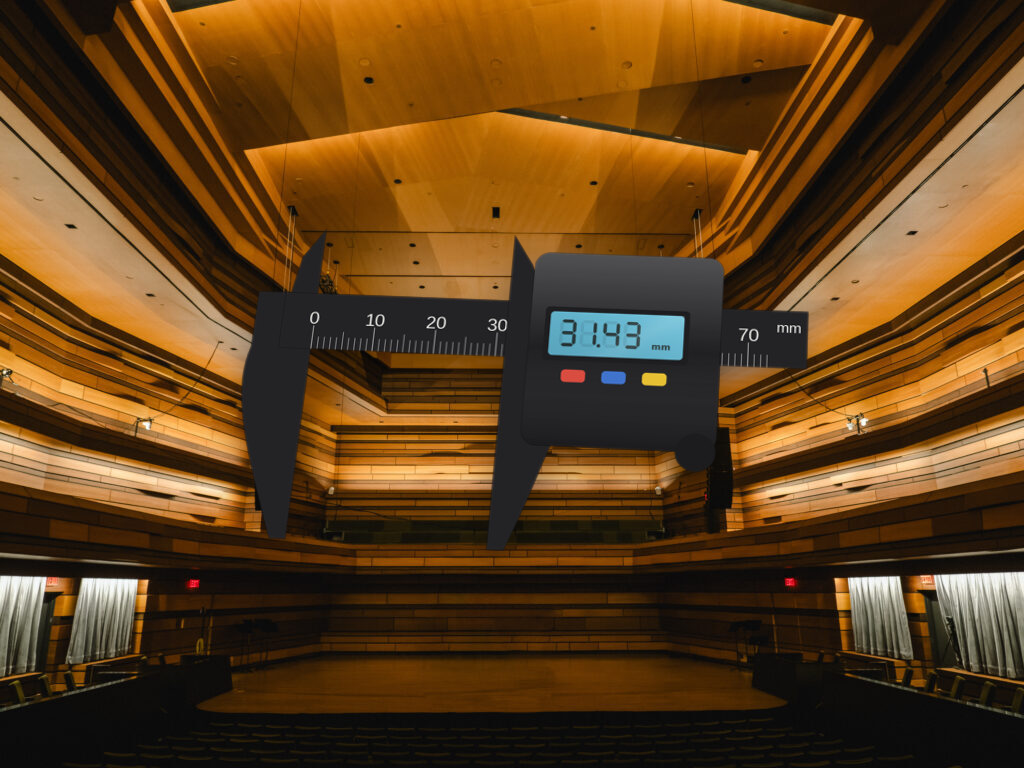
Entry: **31.43** mm
